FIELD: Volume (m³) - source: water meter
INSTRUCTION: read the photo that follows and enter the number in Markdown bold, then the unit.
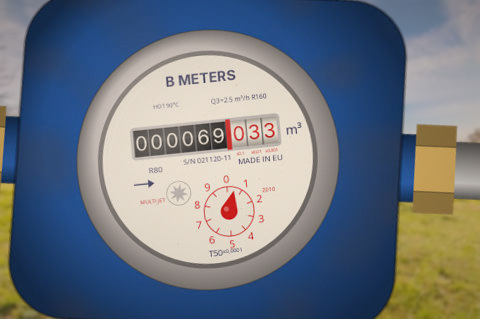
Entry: **69.0330** m³
